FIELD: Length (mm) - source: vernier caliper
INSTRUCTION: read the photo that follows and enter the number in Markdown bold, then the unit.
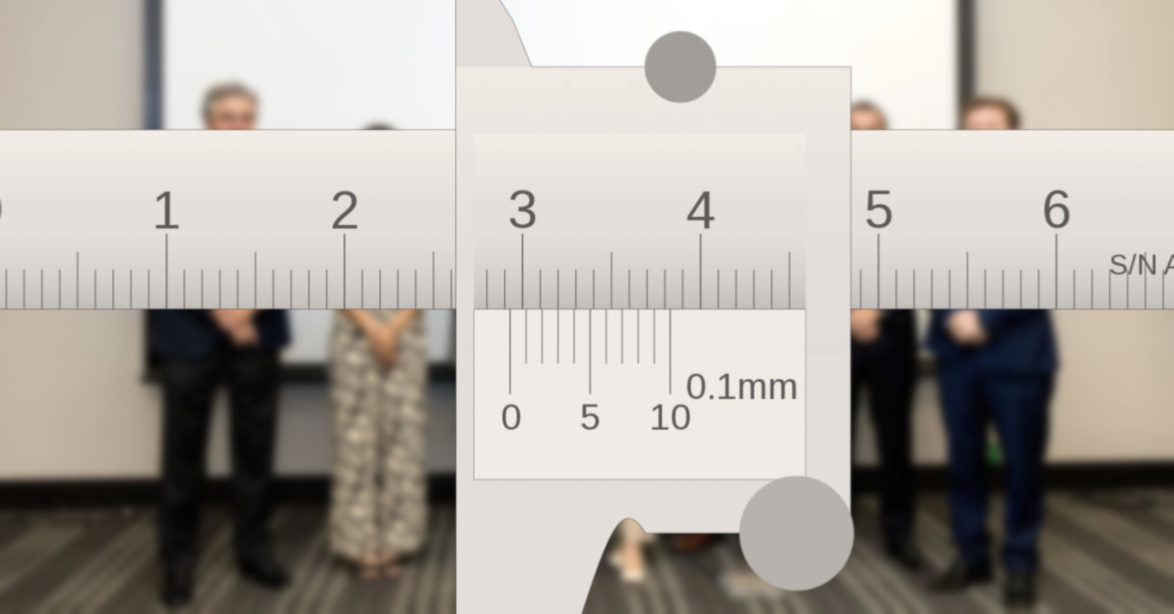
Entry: **29.3** mm
